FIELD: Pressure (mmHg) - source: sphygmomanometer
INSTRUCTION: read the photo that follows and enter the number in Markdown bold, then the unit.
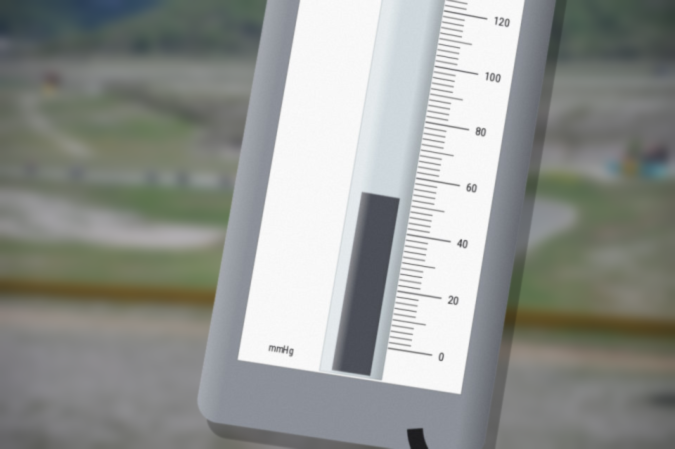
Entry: **52** mmHg
